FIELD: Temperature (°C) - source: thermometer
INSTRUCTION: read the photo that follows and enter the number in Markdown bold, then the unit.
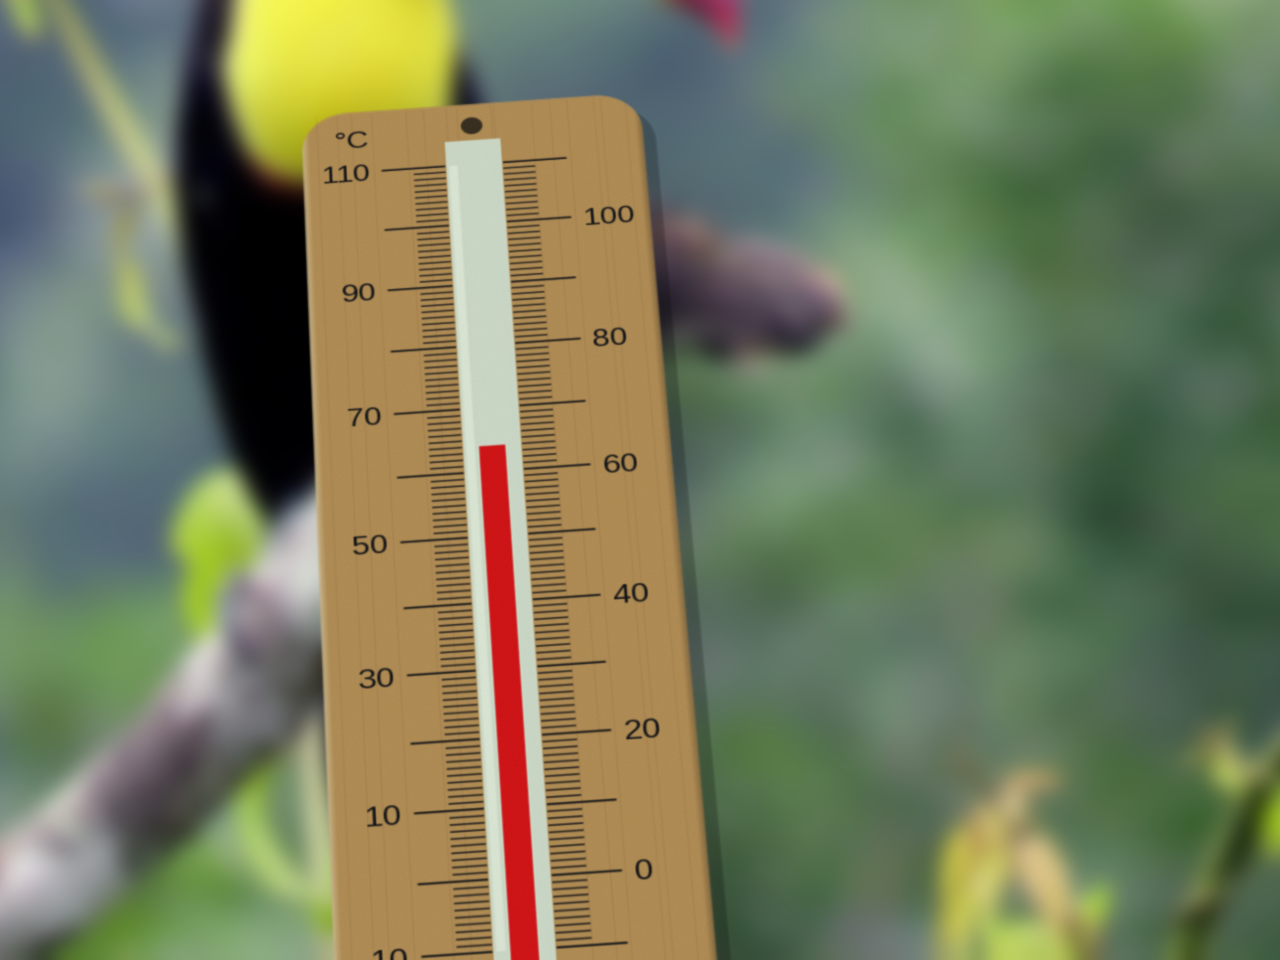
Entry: **64** °C
